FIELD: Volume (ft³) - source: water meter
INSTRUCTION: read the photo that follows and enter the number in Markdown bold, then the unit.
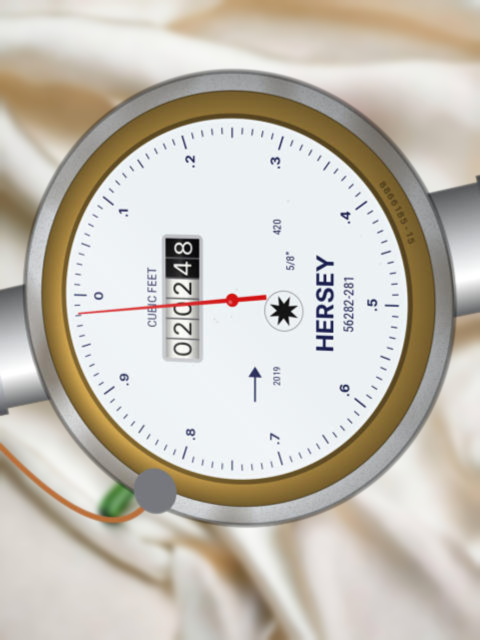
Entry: **20247.98** ft³
